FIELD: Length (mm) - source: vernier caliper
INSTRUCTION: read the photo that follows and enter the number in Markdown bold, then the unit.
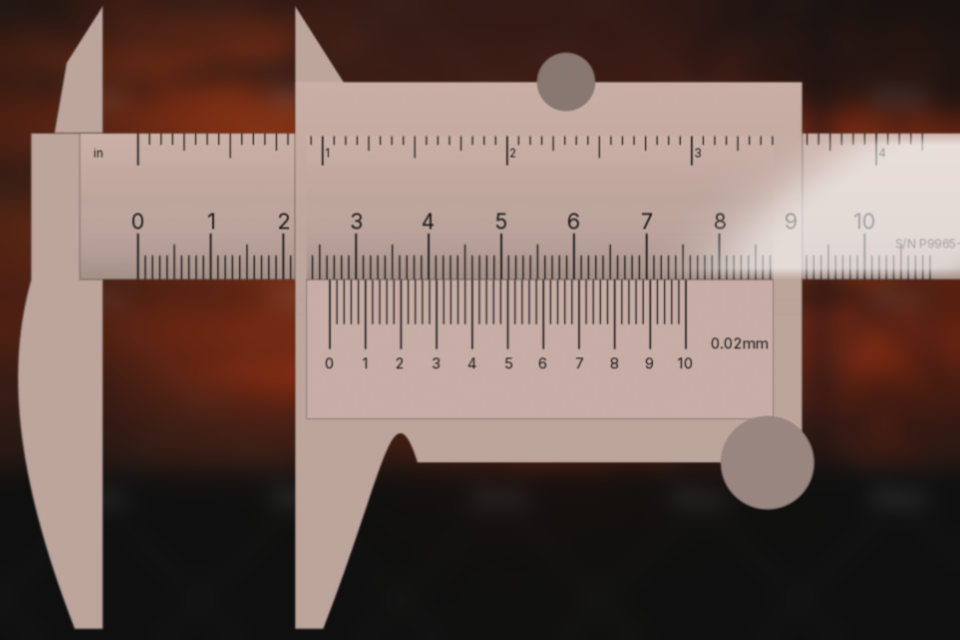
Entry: **26.4** mm
